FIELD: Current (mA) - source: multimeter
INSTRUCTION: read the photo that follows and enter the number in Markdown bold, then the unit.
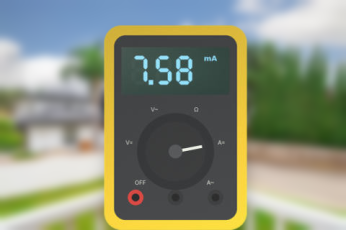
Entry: **7.58** mA
